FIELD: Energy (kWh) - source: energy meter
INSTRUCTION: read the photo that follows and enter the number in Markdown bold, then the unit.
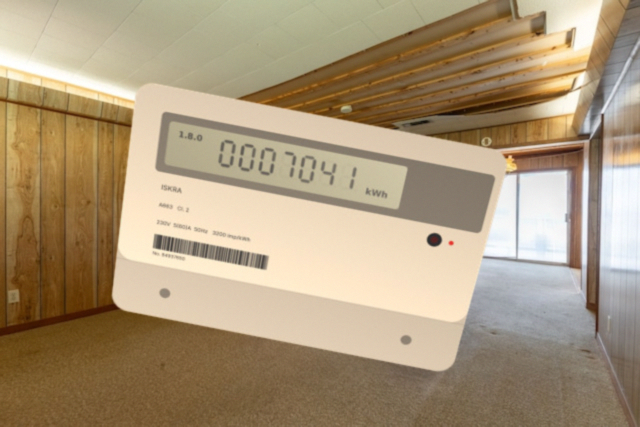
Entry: **7041** kWh
